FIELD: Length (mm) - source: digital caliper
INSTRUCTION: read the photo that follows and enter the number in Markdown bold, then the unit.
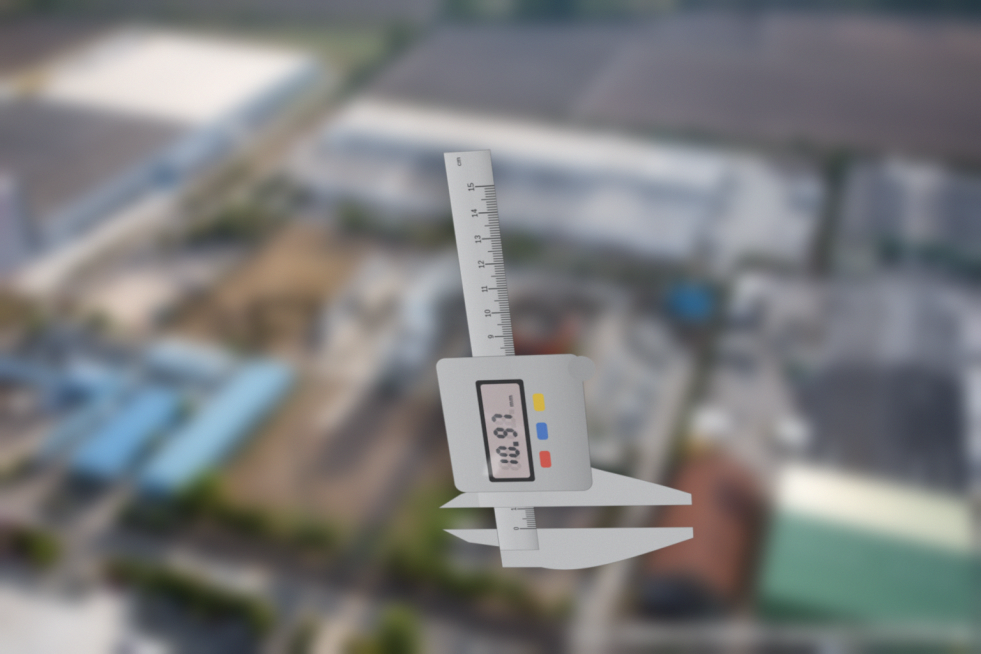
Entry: **10.97** mm
